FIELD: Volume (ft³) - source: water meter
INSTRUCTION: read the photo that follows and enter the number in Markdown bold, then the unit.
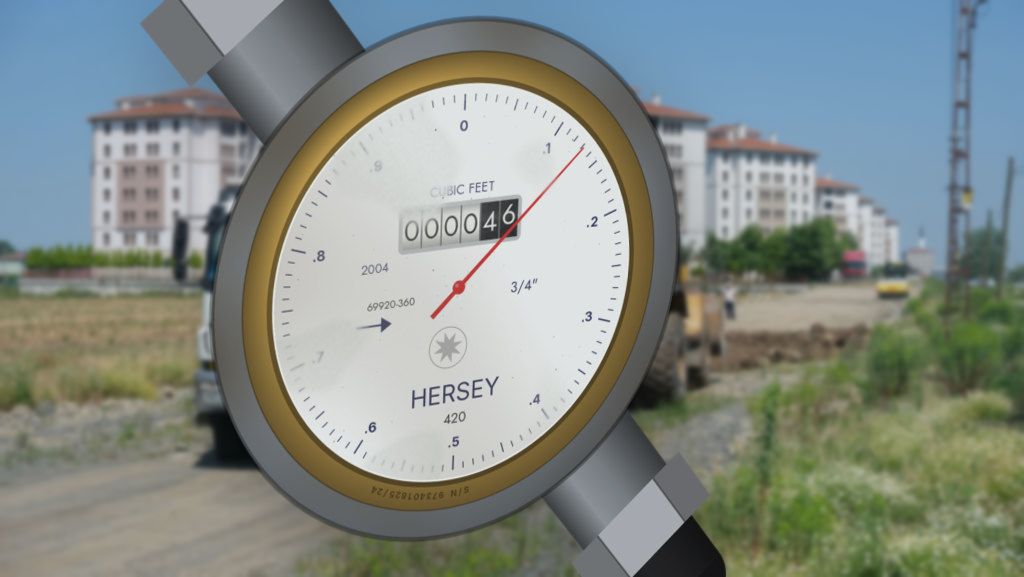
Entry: **46.13** ft³
